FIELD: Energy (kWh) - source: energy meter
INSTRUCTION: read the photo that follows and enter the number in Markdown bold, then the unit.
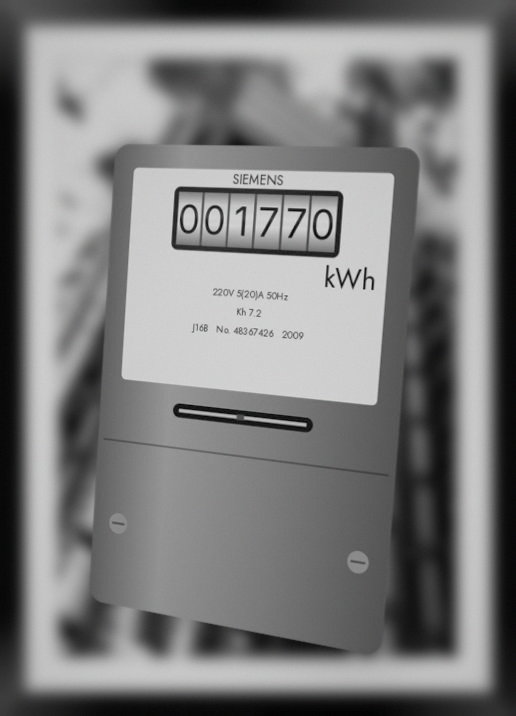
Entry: **1770** kWh
